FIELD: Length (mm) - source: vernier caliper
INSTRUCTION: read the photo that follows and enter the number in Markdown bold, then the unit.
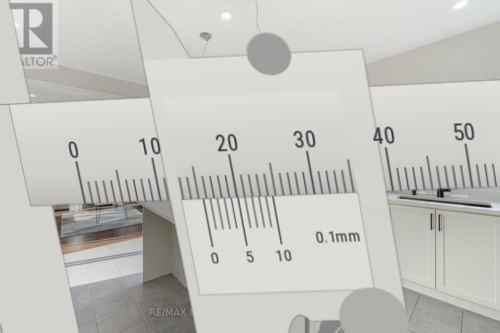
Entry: **15.6** mm
